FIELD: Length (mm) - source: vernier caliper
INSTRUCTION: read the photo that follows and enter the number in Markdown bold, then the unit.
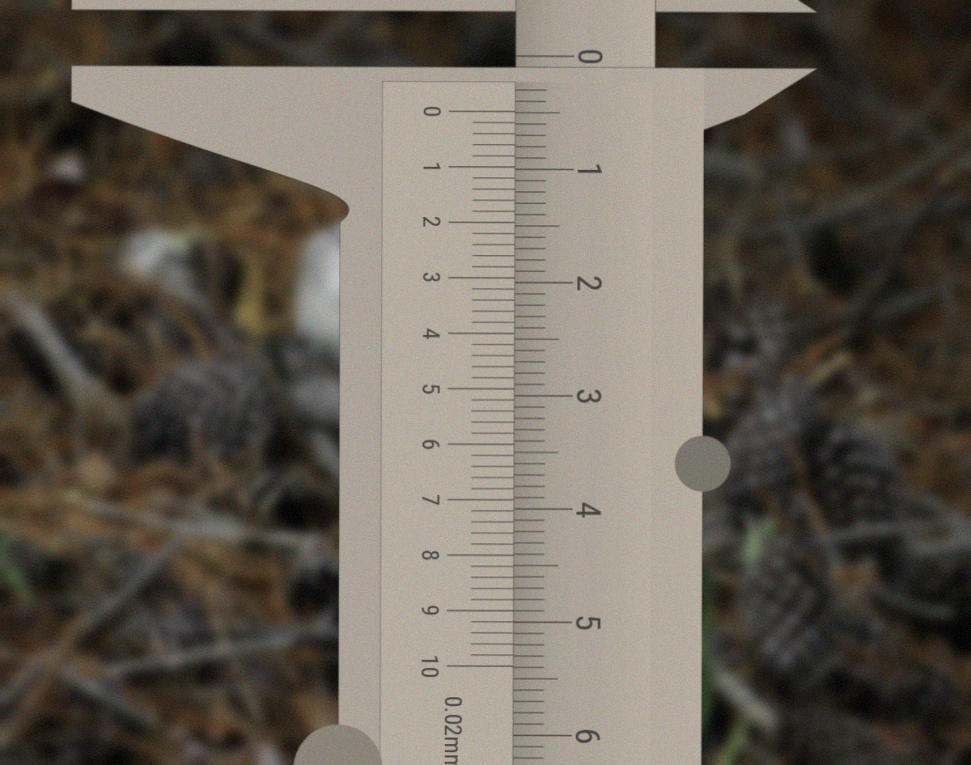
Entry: **4.9** mm
